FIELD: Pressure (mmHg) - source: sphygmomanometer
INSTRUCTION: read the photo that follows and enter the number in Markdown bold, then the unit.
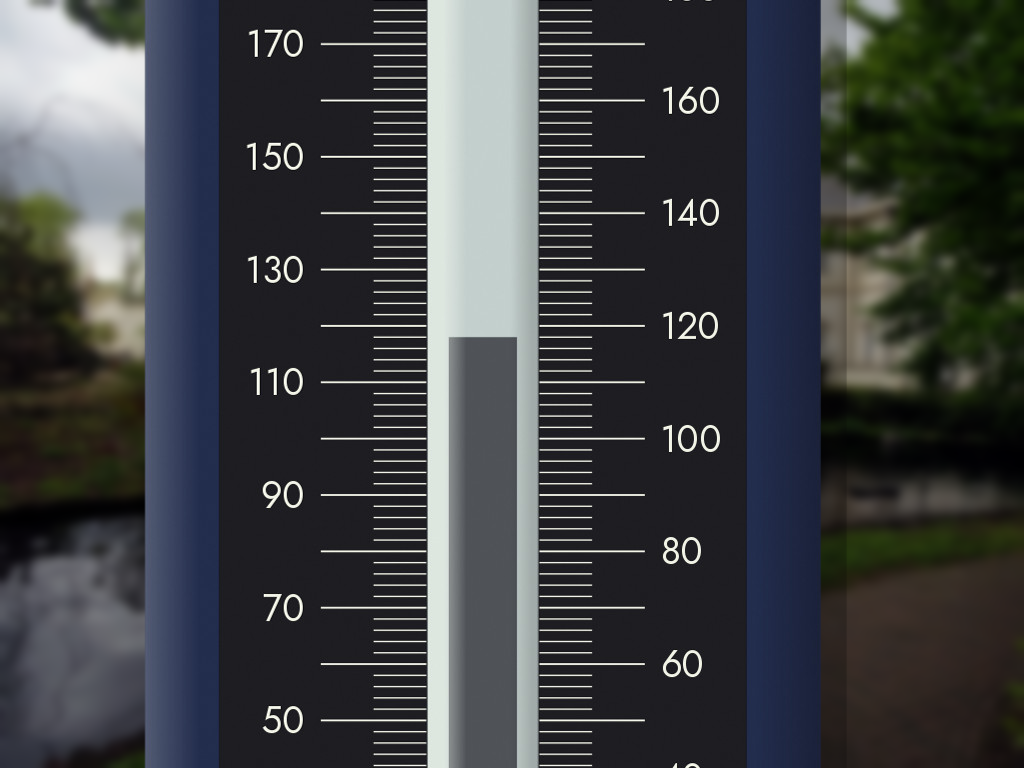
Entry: **118** mmHg
